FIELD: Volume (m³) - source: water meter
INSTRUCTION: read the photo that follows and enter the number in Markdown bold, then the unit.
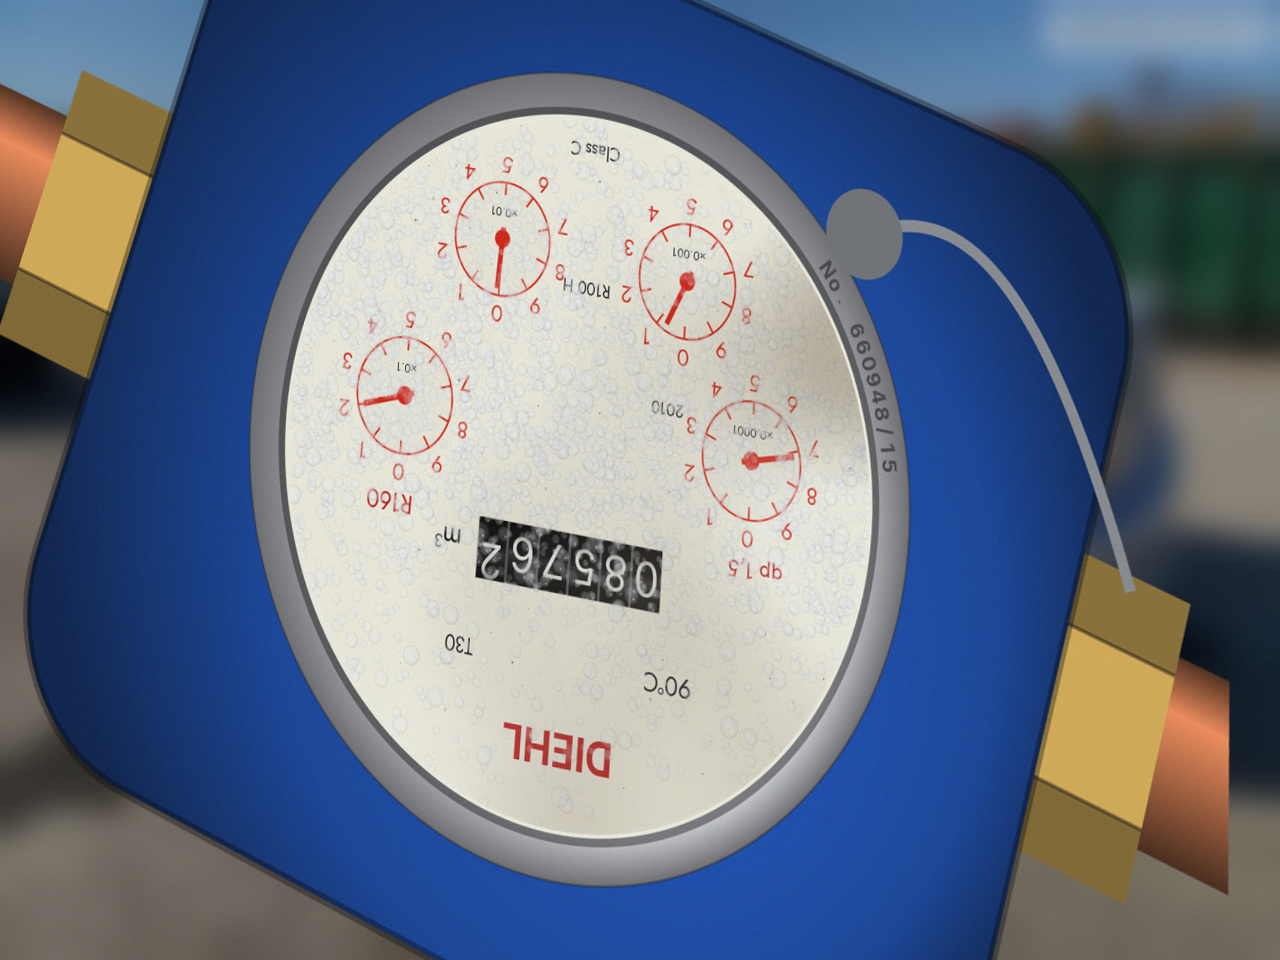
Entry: **85762.2007** m³
